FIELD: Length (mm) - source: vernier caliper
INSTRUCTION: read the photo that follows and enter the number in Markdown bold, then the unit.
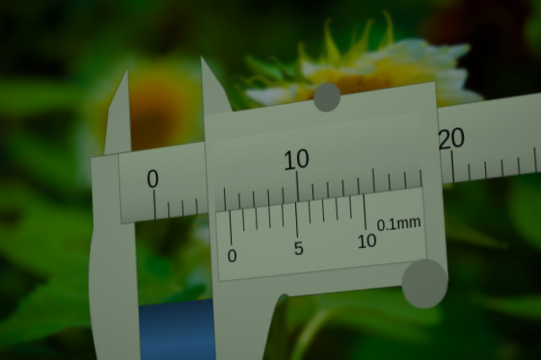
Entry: **5.3** mm
